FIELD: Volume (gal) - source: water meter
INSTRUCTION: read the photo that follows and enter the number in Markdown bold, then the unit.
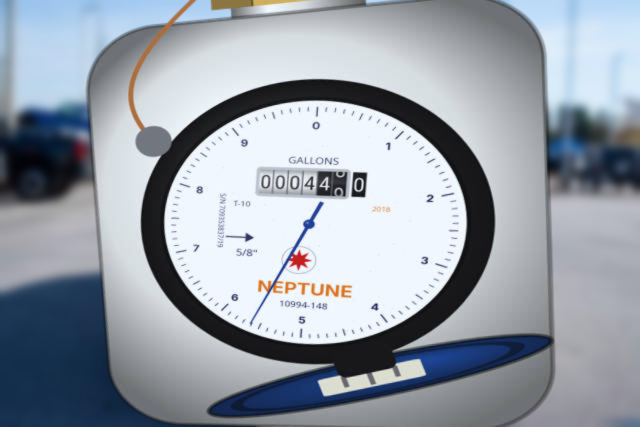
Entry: **4485.6** gal
